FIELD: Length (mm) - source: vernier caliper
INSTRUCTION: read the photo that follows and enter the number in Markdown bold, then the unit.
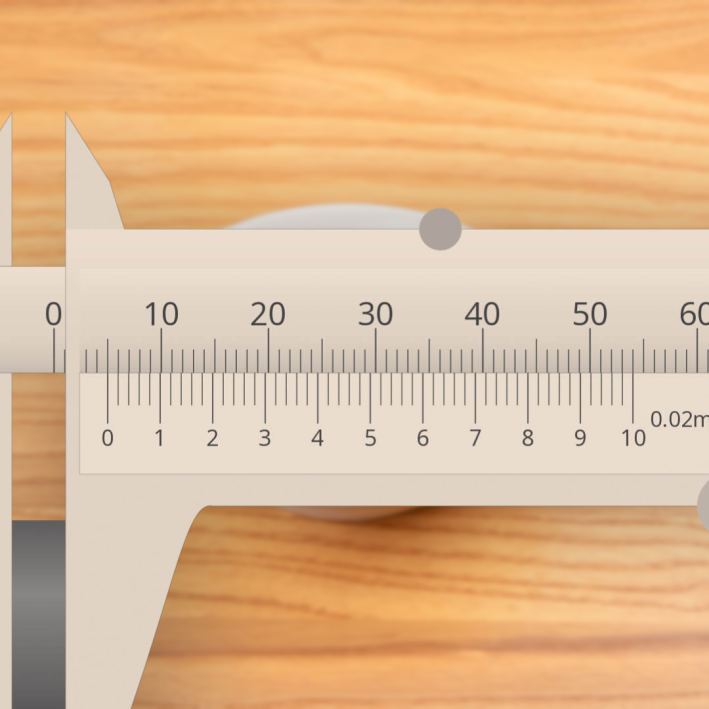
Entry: **5.0** mm
